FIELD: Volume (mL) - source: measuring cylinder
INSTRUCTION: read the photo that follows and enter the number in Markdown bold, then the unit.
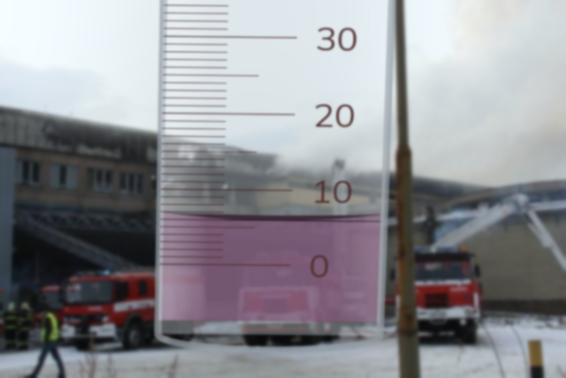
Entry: **6** mL
